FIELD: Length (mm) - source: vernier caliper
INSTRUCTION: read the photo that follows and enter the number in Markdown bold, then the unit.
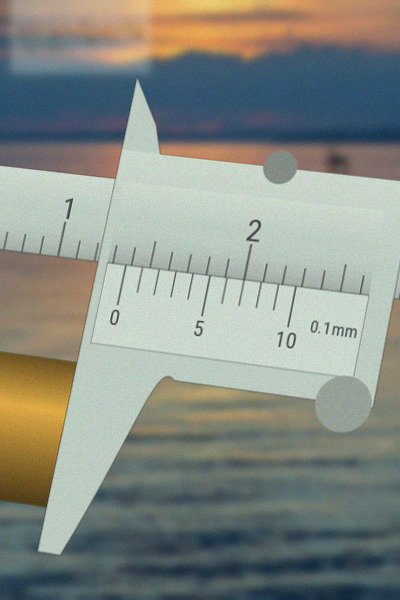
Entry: **13.7** mm
